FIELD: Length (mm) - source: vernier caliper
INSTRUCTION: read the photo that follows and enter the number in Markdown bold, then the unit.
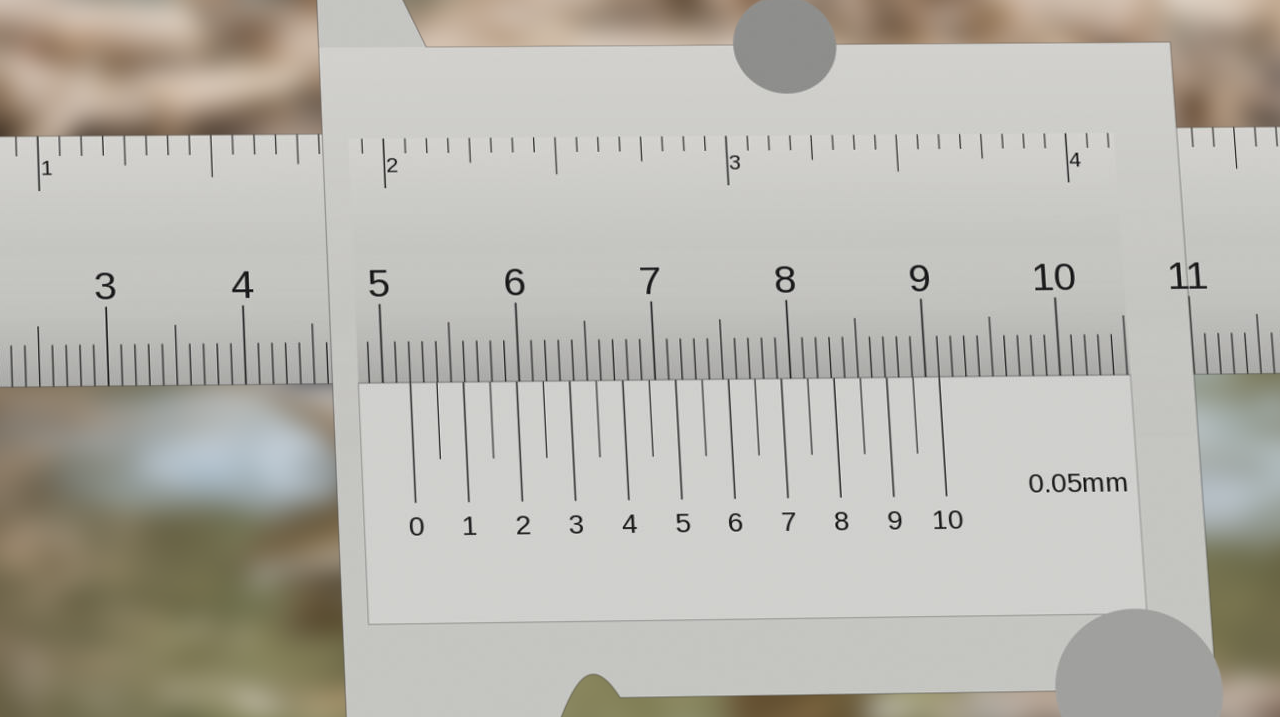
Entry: **52.0** mm
